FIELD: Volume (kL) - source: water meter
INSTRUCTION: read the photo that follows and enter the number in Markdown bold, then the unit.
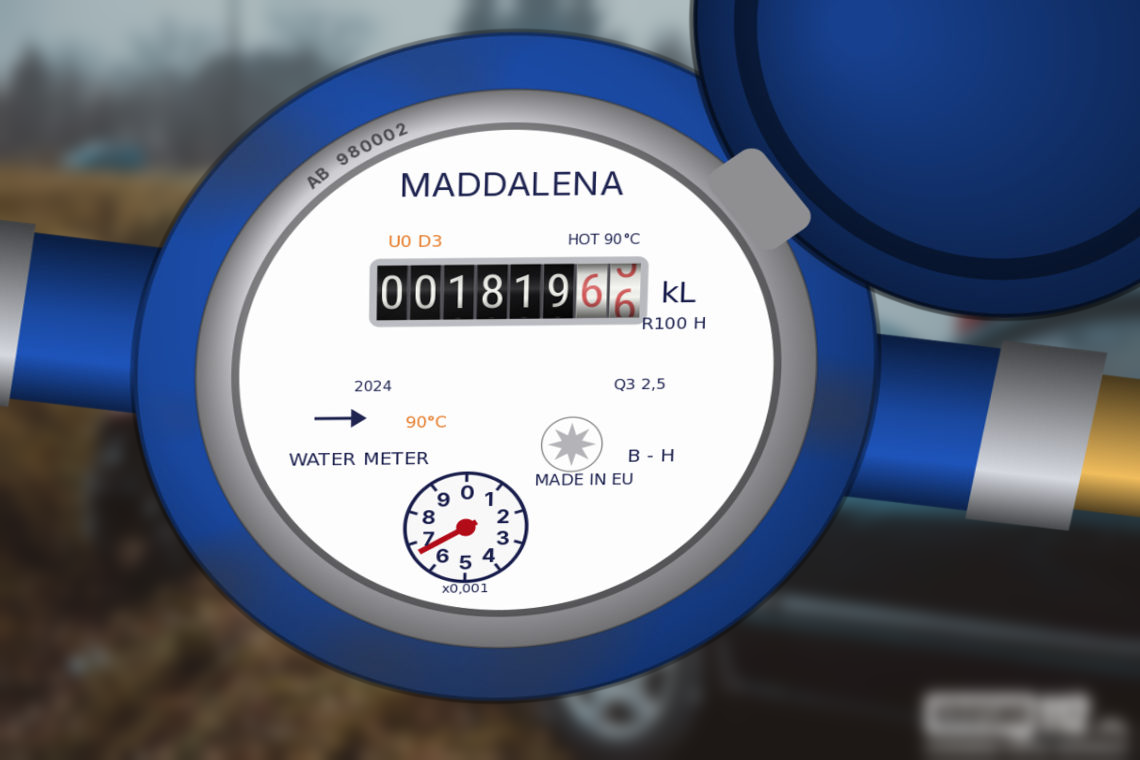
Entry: **1819.656** kL
